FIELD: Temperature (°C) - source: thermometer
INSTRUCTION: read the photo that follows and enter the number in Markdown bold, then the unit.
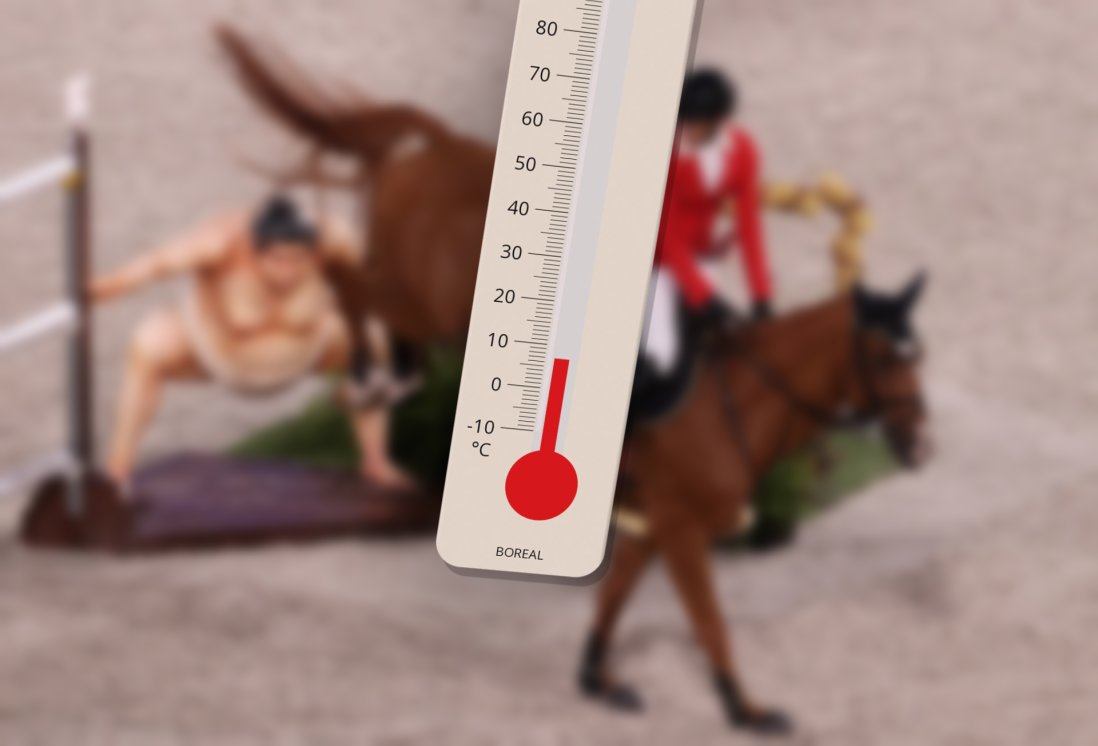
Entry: **7** °C
